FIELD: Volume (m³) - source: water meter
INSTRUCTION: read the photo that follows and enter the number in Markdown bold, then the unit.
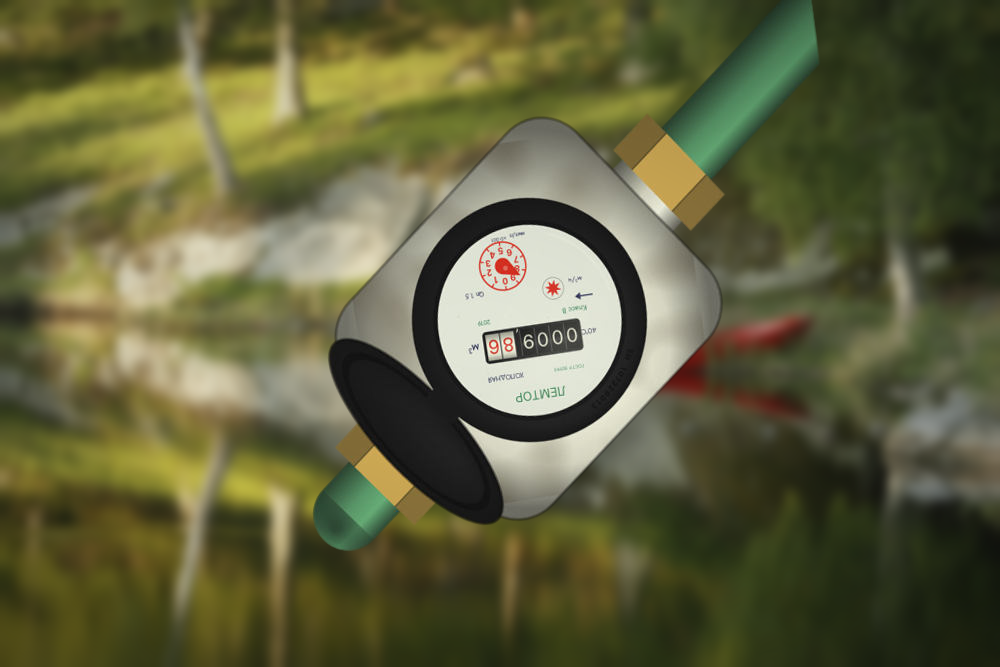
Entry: **9.868** m³
